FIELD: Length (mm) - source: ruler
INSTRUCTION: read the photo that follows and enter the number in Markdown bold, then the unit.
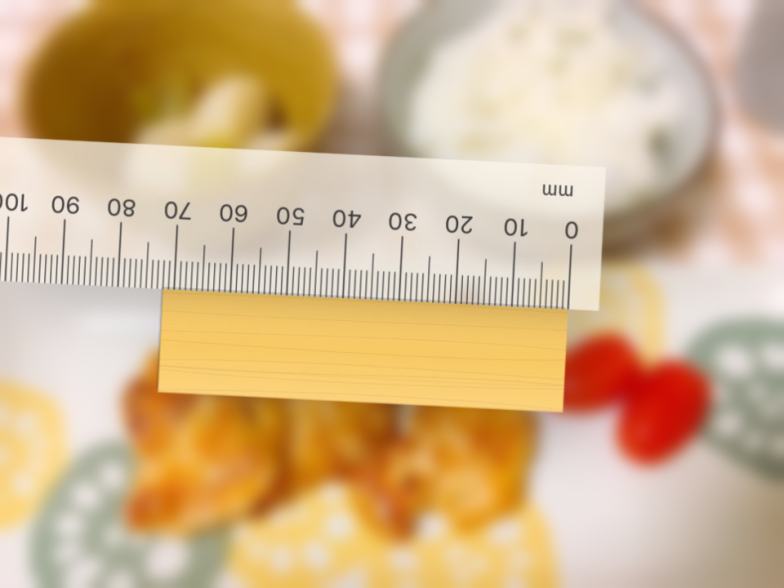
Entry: **72** mm
